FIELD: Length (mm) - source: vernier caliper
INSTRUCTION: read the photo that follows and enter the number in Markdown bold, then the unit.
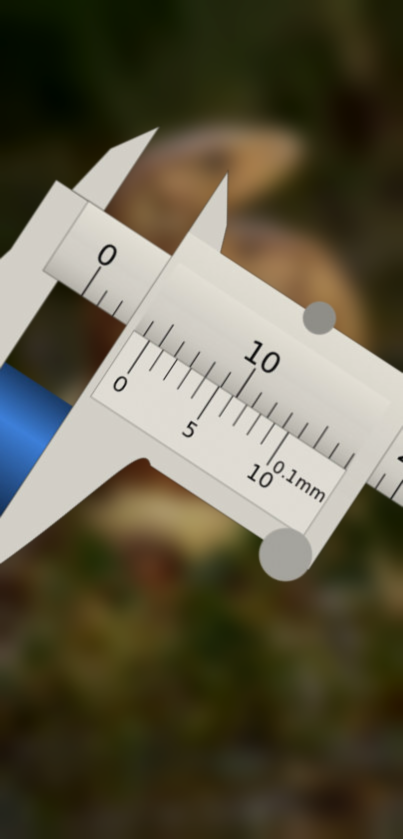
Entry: **4.4** mm
